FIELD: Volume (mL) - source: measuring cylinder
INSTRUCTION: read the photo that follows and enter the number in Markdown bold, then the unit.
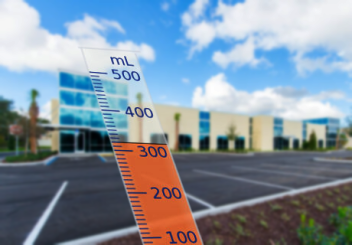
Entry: **320** mL
